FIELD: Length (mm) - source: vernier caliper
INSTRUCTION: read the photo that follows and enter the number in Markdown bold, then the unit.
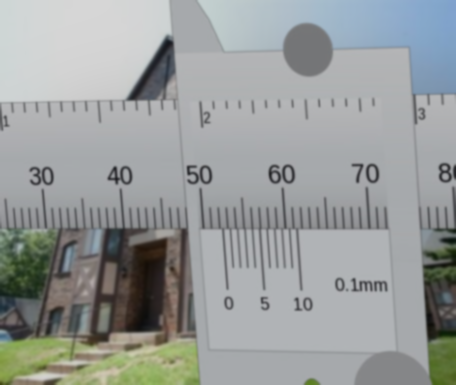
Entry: **52.4** mm
